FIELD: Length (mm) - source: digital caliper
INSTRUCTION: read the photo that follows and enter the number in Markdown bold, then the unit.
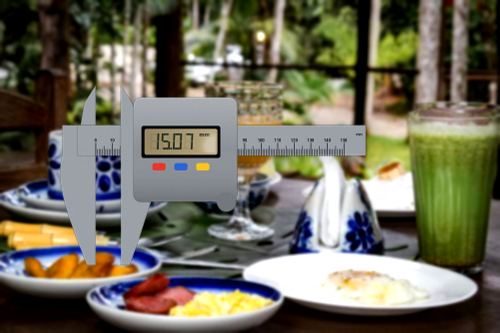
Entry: **15.07** mm
